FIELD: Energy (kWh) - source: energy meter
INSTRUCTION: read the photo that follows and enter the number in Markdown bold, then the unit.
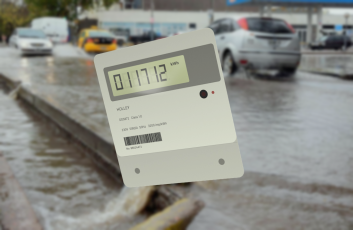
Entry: **11712** kWh
